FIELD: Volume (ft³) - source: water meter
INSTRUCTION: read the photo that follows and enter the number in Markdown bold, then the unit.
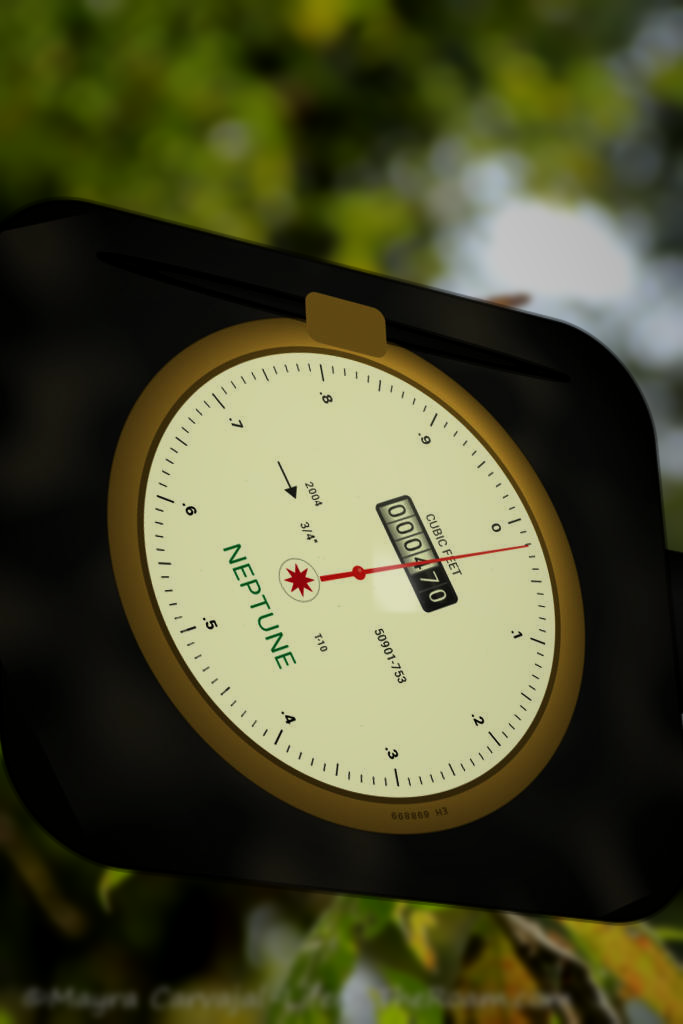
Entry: **470.02** ft³
